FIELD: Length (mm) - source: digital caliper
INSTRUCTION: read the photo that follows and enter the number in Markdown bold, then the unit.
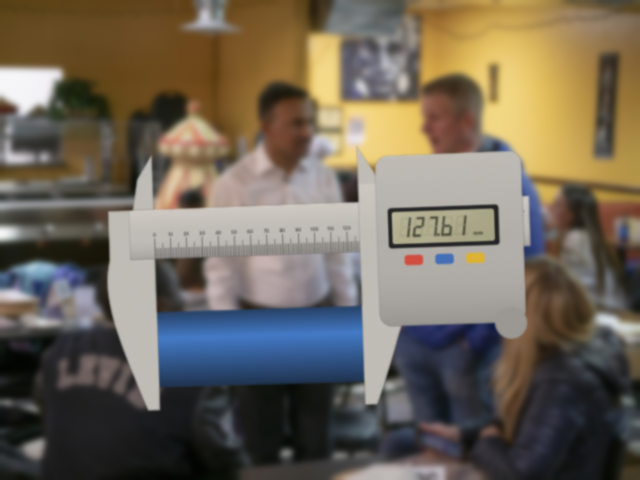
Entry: **127.61** mm
